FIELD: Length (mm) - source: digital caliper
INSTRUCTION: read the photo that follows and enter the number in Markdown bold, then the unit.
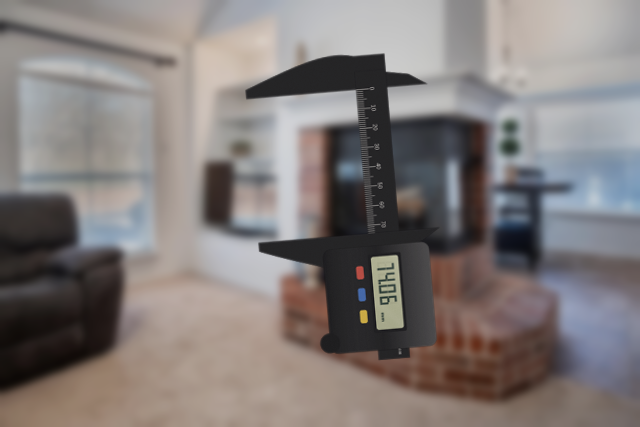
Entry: **74.06** mm
